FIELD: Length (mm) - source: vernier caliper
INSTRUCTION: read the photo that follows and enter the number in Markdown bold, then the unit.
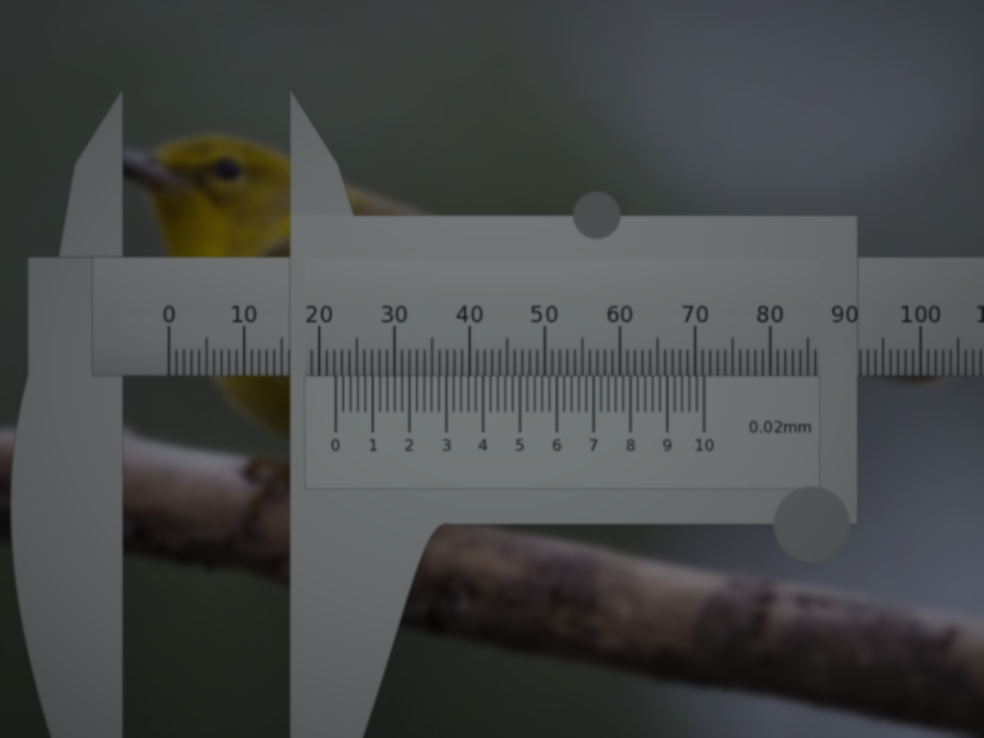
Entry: **22.2** mm
